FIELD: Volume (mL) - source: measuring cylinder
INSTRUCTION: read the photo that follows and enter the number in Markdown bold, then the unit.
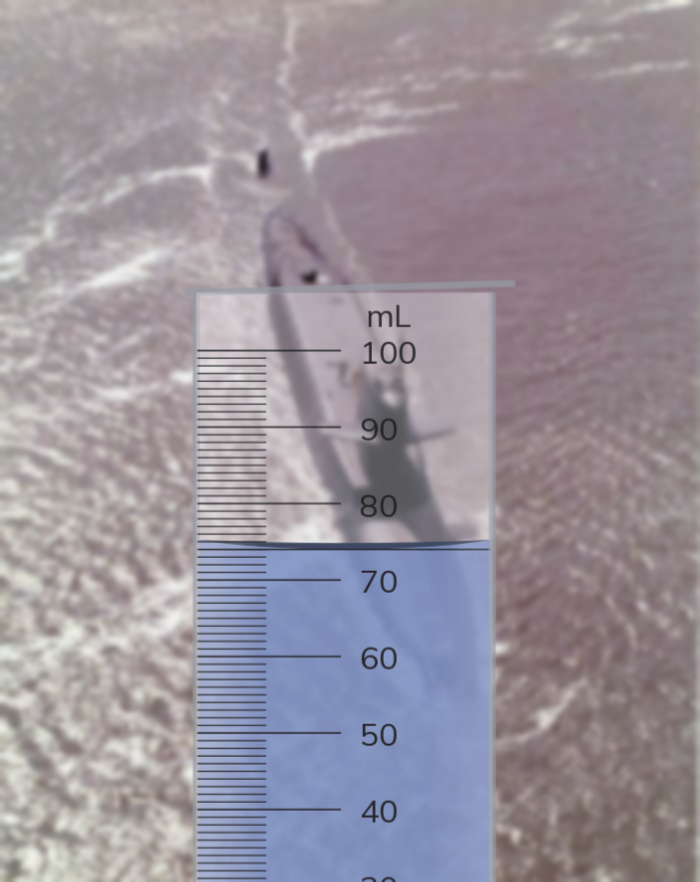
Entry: **74** mL
